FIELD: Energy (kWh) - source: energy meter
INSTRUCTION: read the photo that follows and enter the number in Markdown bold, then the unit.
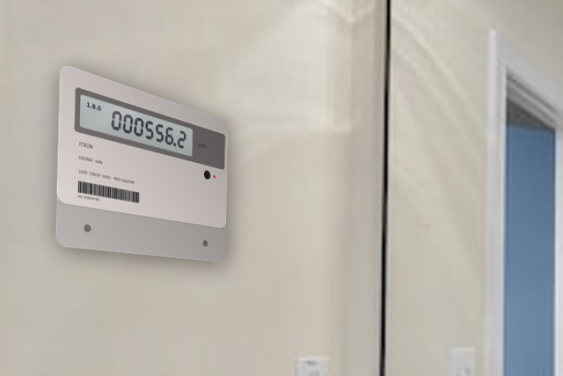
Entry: **556.2** kWh
